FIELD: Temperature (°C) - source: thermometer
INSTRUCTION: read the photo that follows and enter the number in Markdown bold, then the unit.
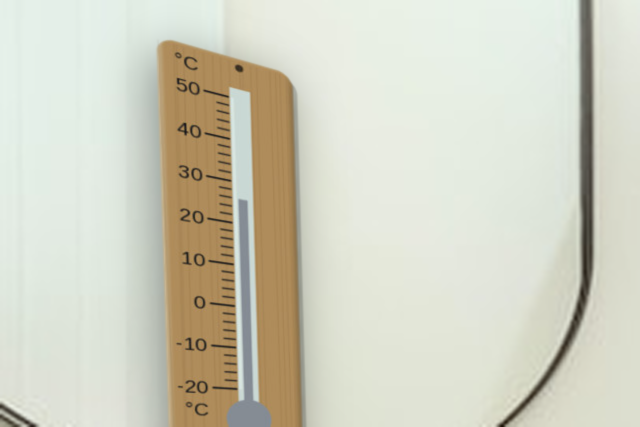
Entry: **26** °C
